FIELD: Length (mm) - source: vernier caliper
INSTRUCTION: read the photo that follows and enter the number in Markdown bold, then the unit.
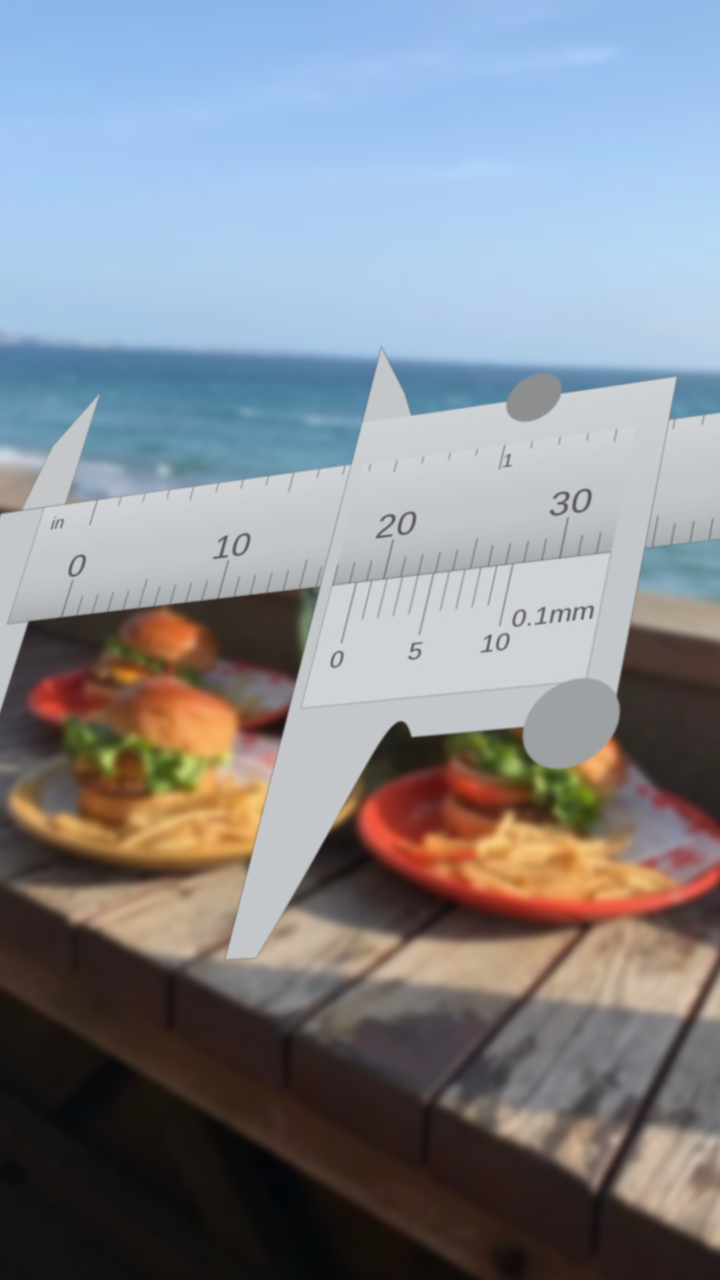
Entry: **18.4** mm
